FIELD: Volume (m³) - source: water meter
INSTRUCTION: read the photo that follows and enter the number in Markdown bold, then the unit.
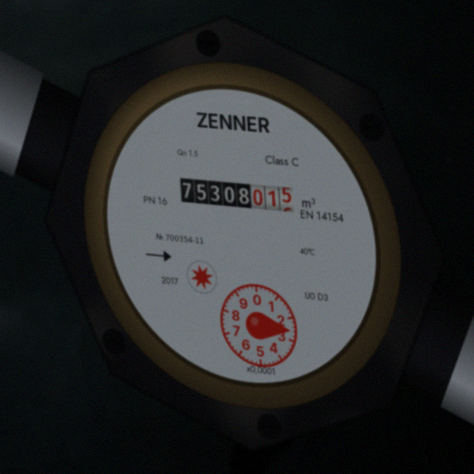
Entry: **75308.0152** m³
